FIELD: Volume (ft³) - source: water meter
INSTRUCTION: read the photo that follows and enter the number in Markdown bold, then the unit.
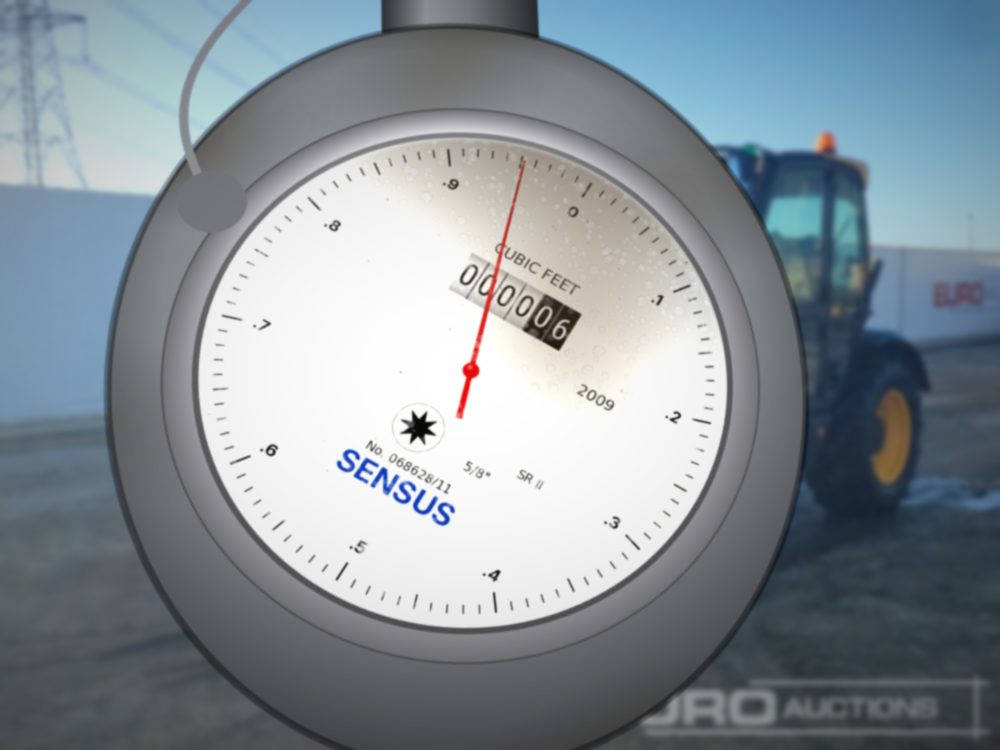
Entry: **5.95** ft³
